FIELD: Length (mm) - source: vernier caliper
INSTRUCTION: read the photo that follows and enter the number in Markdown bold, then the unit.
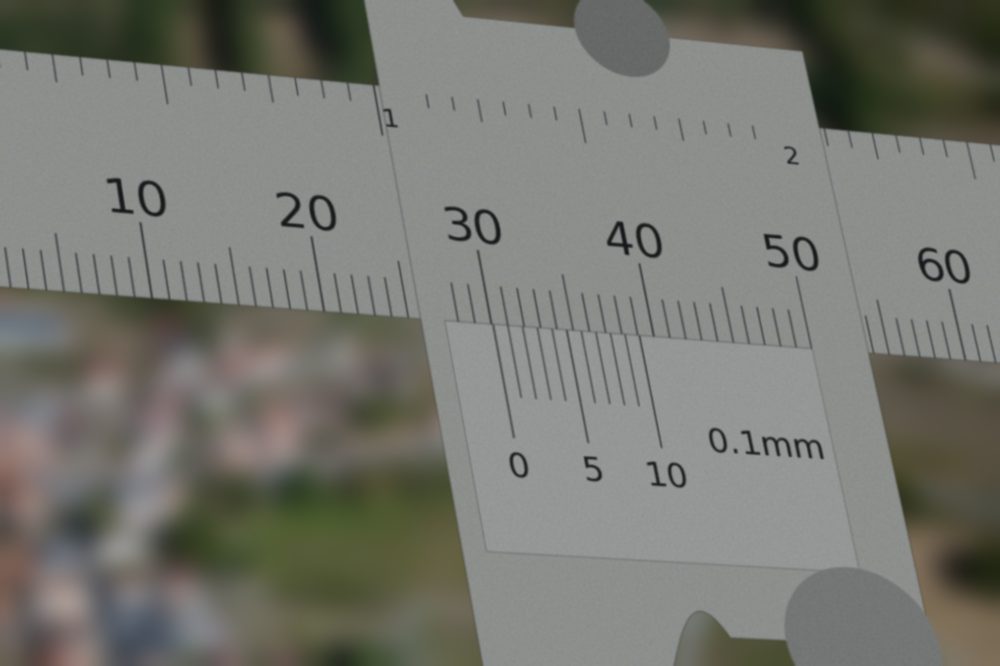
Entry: **30.1** mm
